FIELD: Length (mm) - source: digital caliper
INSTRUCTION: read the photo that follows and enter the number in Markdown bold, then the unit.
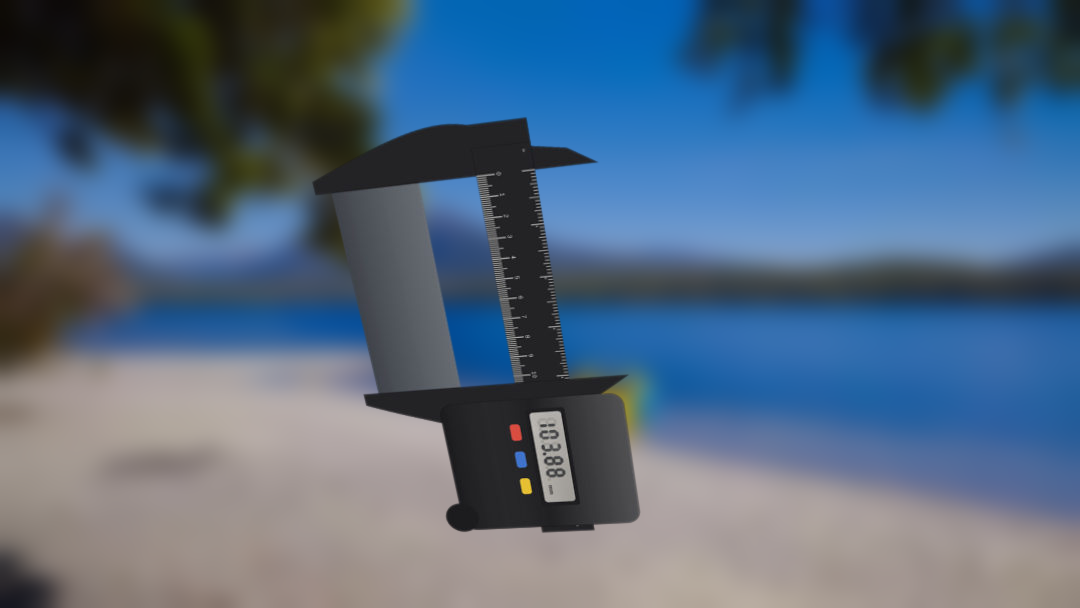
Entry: **103.88** mm
